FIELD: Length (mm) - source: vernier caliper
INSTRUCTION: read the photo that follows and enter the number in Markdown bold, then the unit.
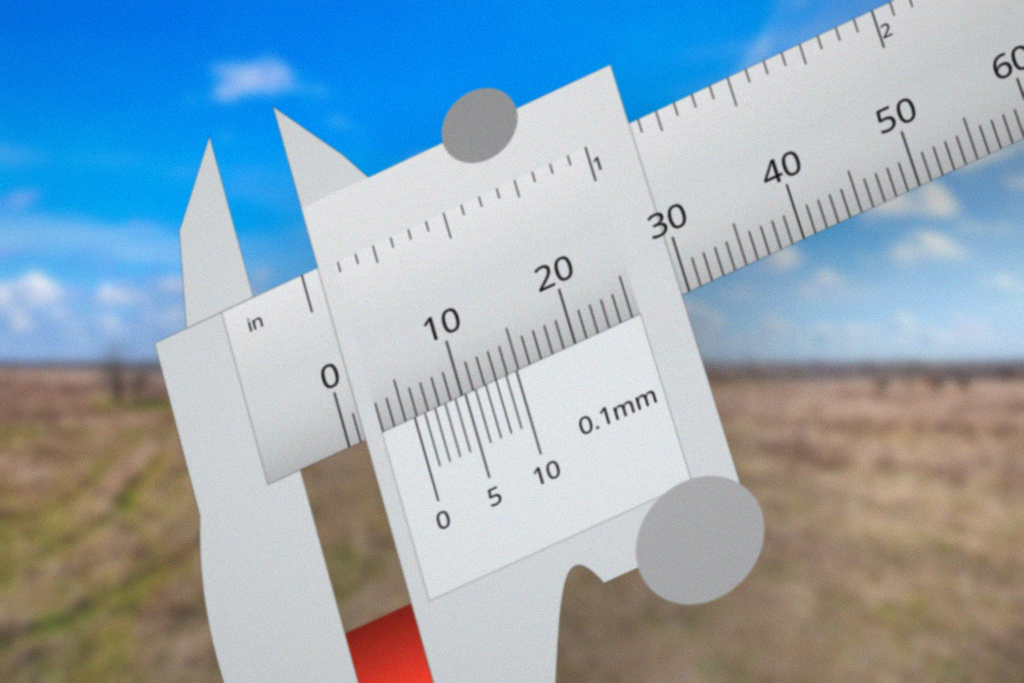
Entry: **5.8** mm
